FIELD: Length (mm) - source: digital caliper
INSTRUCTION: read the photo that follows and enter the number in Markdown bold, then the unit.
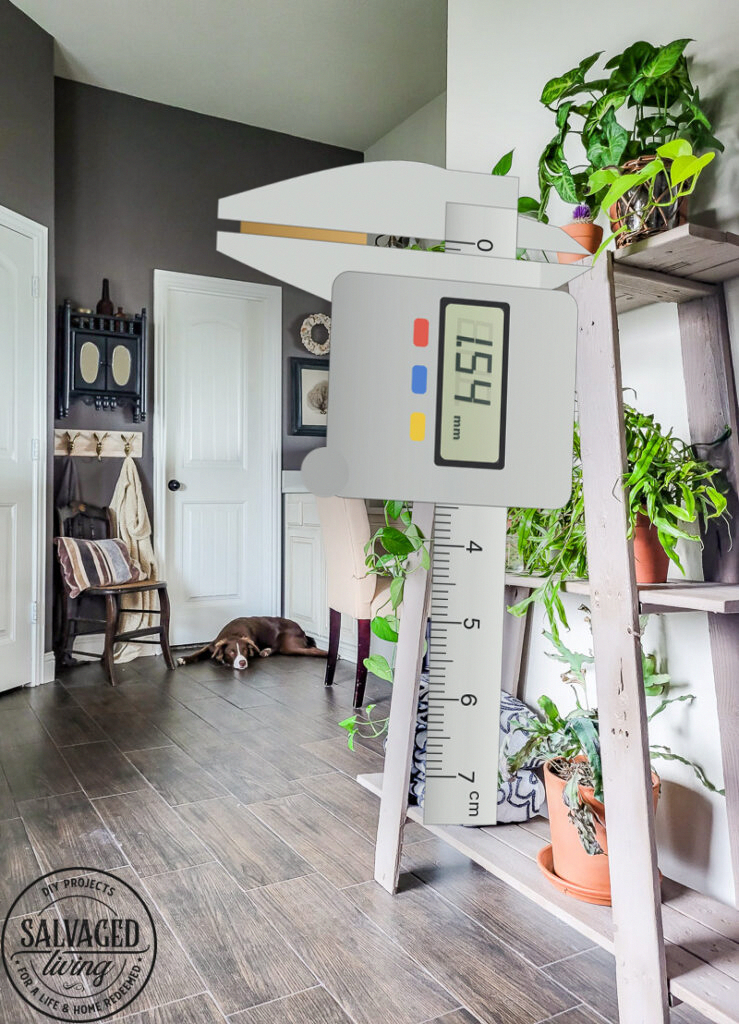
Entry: **1.54** mm
